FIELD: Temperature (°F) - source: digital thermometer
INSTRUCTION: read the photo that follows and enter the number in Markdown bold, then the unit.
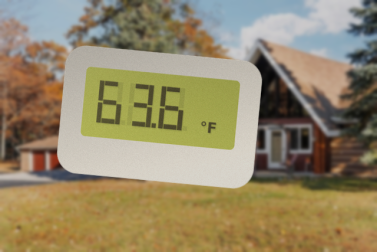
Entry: **63.6** °F
